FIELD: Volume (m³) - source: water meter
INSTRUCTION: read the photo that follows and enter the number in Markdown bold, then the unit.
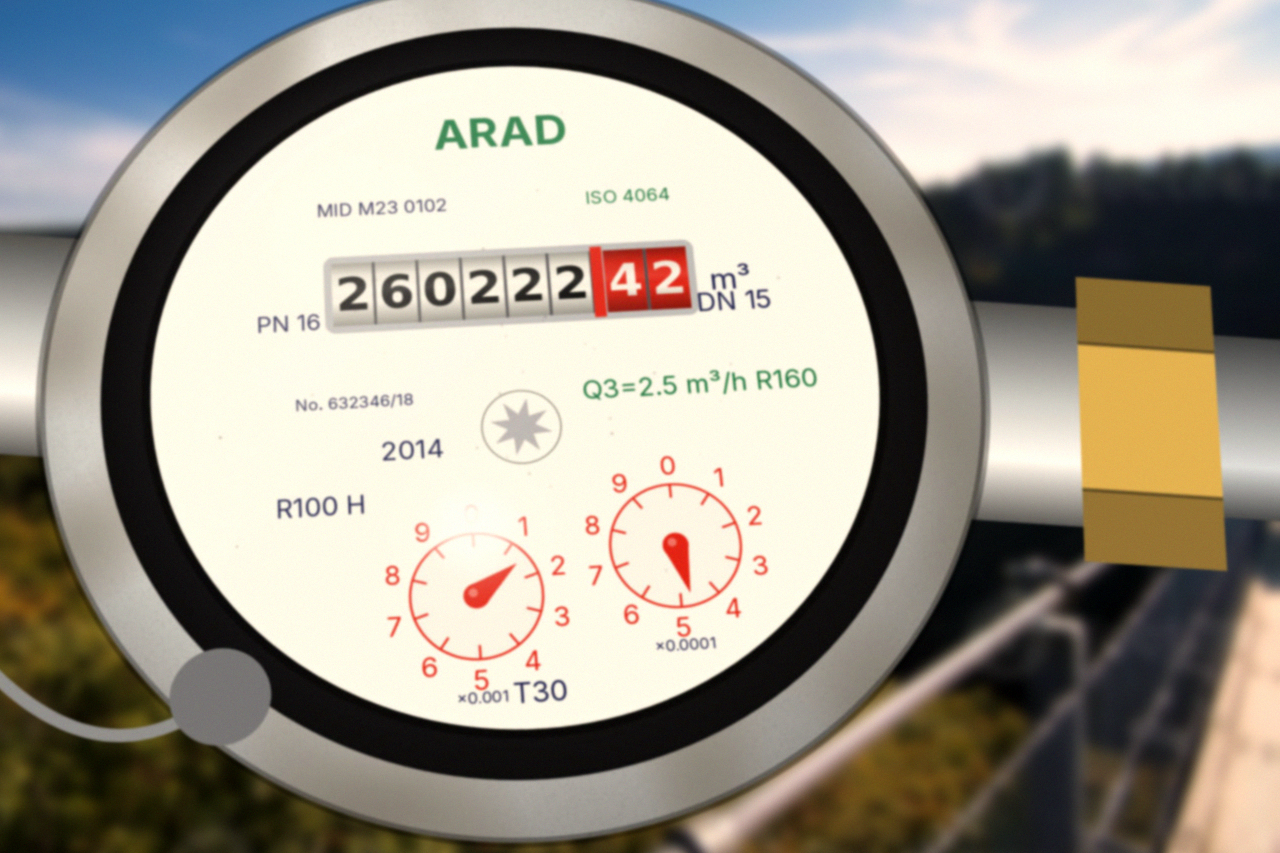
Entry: **260222.4214** m³
